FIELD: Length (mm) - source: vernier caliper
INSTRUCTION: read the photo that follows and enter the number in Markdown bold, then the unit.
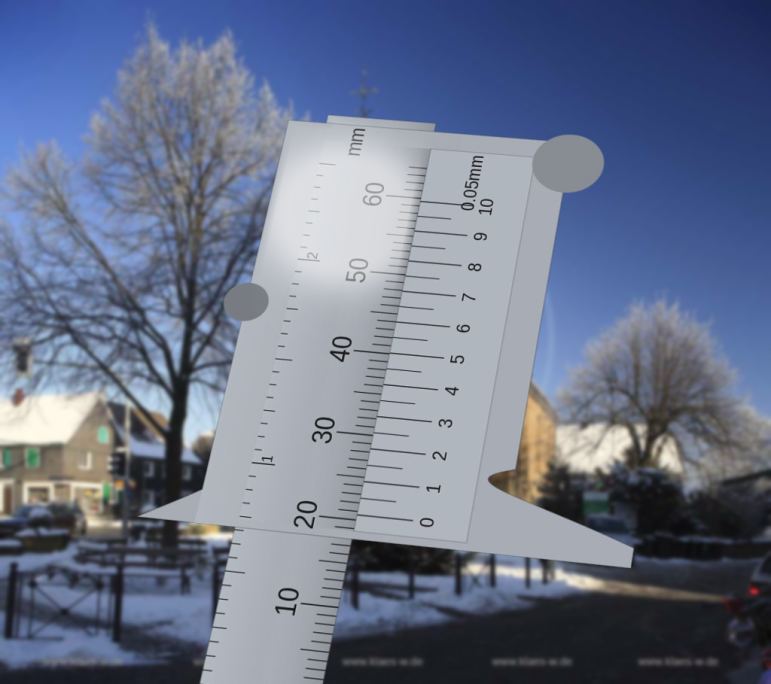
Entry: **20.6** mm
